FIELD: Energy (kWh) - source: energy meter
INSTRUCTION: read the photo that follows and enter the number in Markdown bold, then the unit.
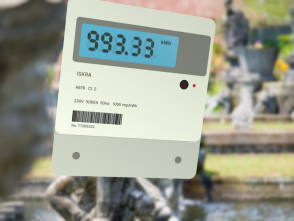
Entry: **993.33** kWh
